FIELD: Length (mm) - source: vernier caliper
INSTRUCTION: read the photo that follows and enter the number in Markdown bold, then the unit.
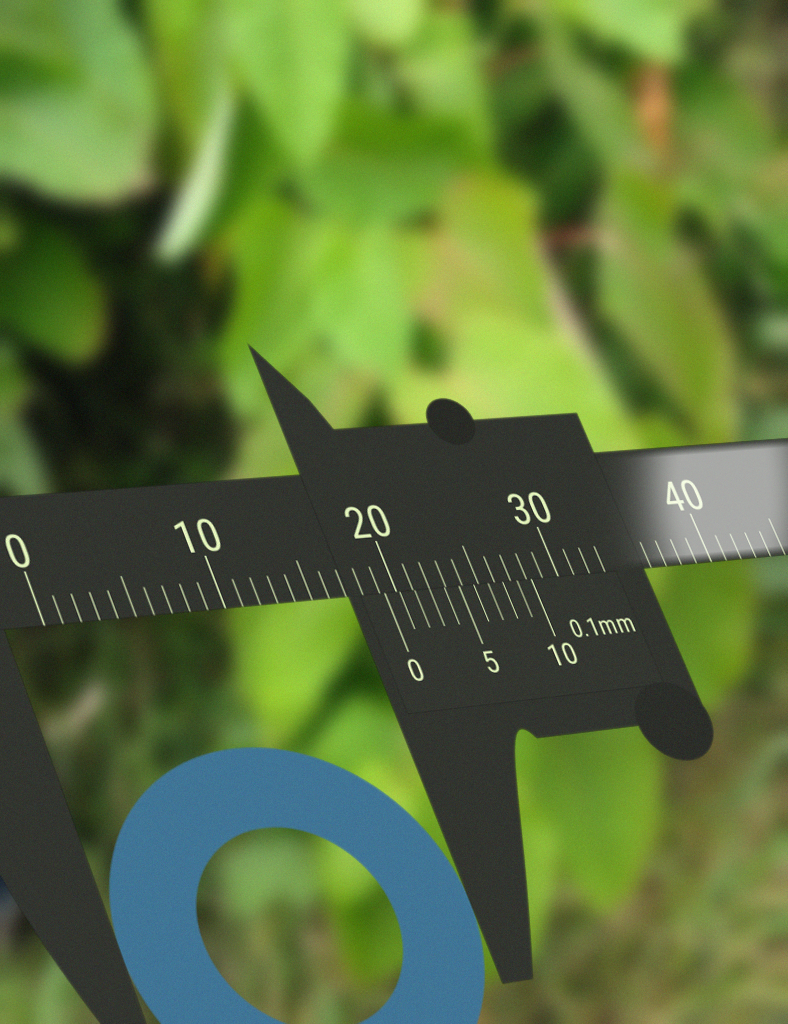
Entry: **19.3** mm
